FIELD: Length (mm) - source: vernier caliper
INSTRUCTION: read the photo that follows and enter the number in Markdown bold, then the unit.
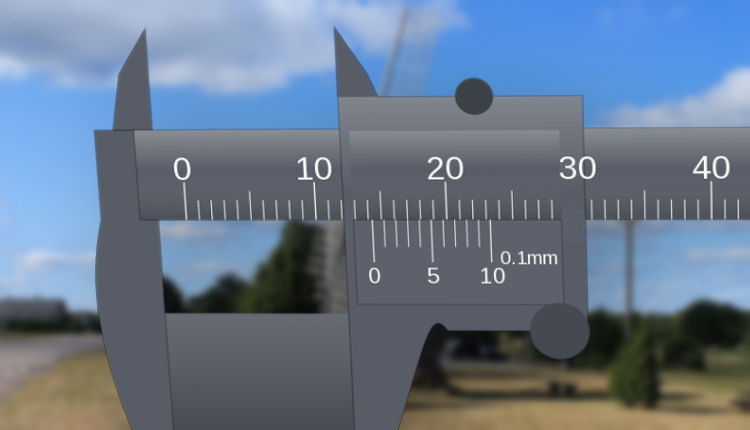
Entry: **14.3** mm
